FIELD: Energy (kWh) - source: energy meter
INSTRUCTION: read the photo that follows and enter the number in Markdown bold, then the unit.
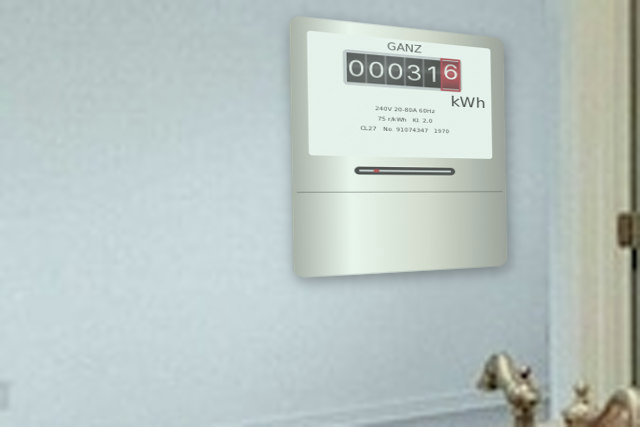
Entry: **31.6** kWh
